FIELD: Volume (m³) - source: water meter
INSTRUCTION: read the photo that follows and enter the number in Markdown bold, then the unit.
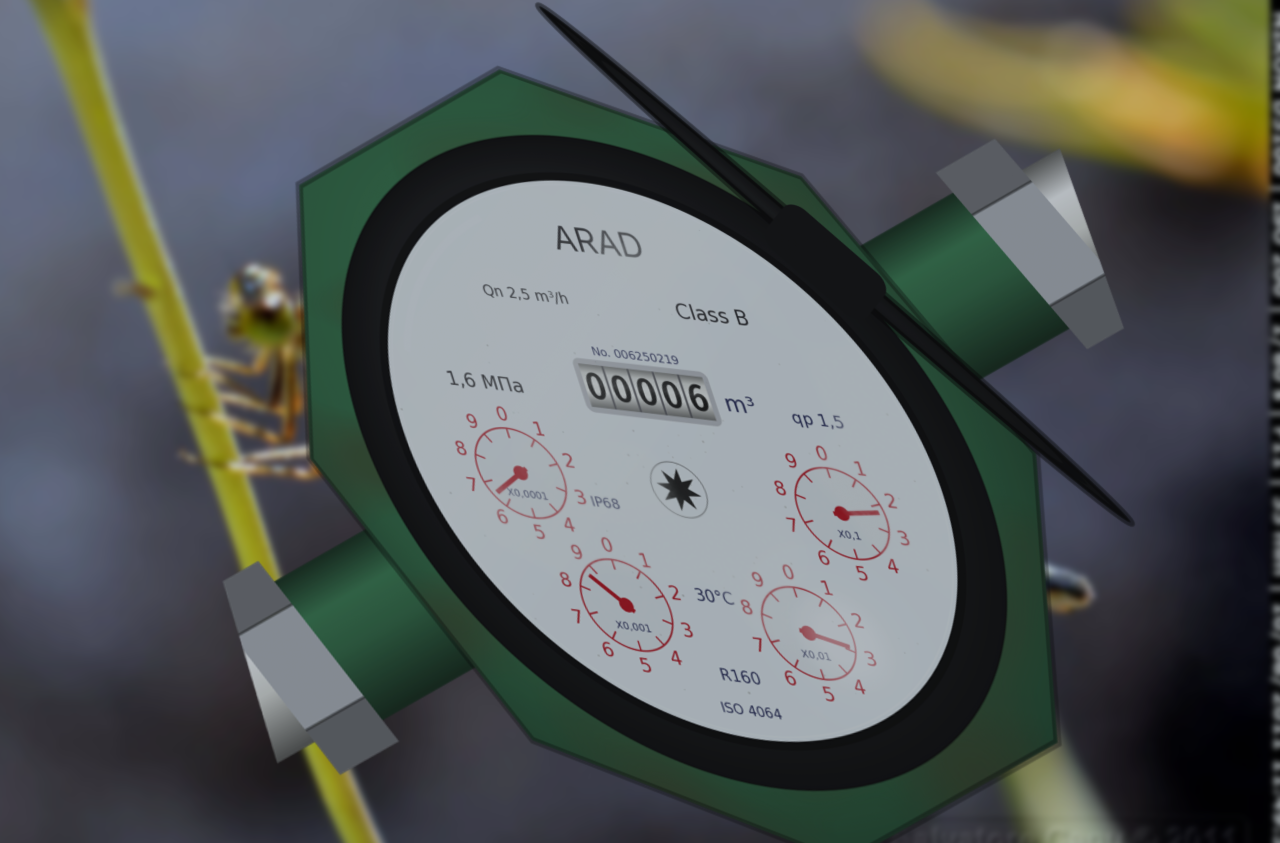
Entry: **6.2286** m³
